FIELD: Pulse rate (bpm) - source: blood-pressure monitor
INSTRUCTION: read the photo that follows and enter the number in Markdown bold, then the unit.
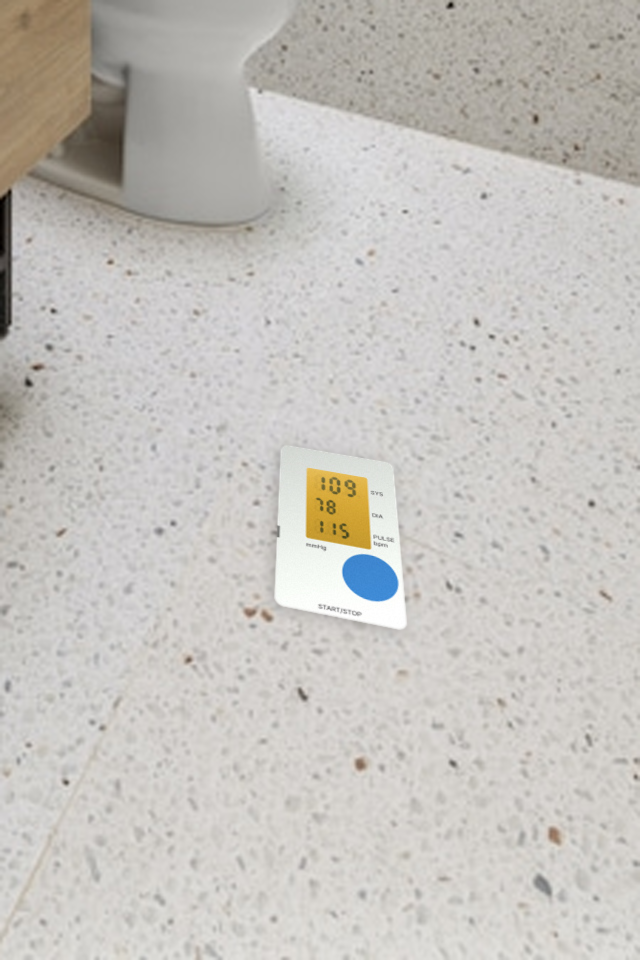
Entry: **115** bpm
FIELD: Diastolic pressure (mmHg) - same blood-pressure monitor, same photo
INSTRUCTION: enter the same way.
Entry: **78** mmHg
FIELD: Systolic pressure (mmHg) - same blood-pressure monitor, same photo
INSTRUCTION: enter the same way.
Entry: **109** mmHg
